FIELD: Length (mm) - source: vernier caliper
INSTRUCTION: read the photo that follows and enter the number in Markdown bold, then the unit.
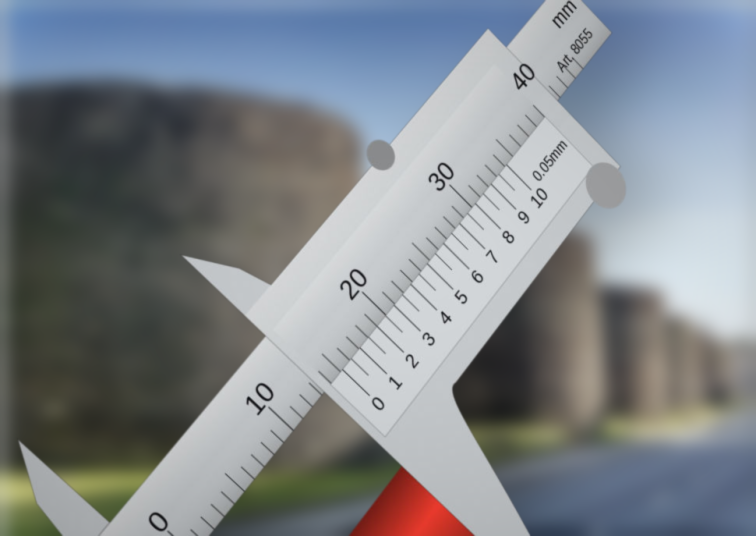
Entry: **15.2** mm
